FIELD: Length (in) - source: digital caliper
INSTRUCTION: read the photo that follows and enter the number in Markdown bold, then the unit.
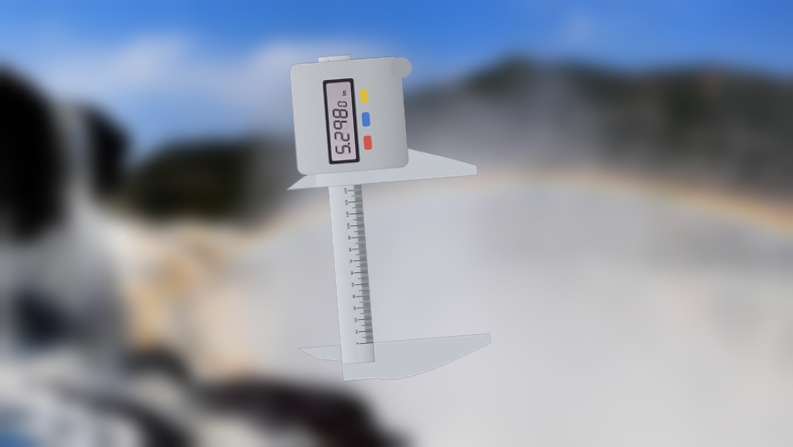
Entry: **5.2980** in
